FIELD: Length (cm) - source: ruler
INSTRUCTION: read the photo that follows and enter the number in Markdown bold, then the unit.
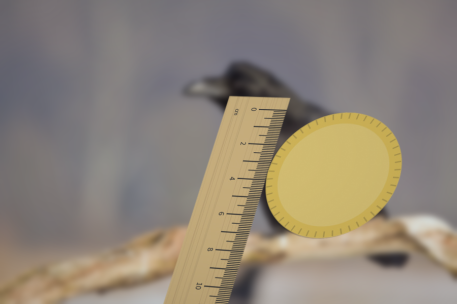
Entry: **7** cm
